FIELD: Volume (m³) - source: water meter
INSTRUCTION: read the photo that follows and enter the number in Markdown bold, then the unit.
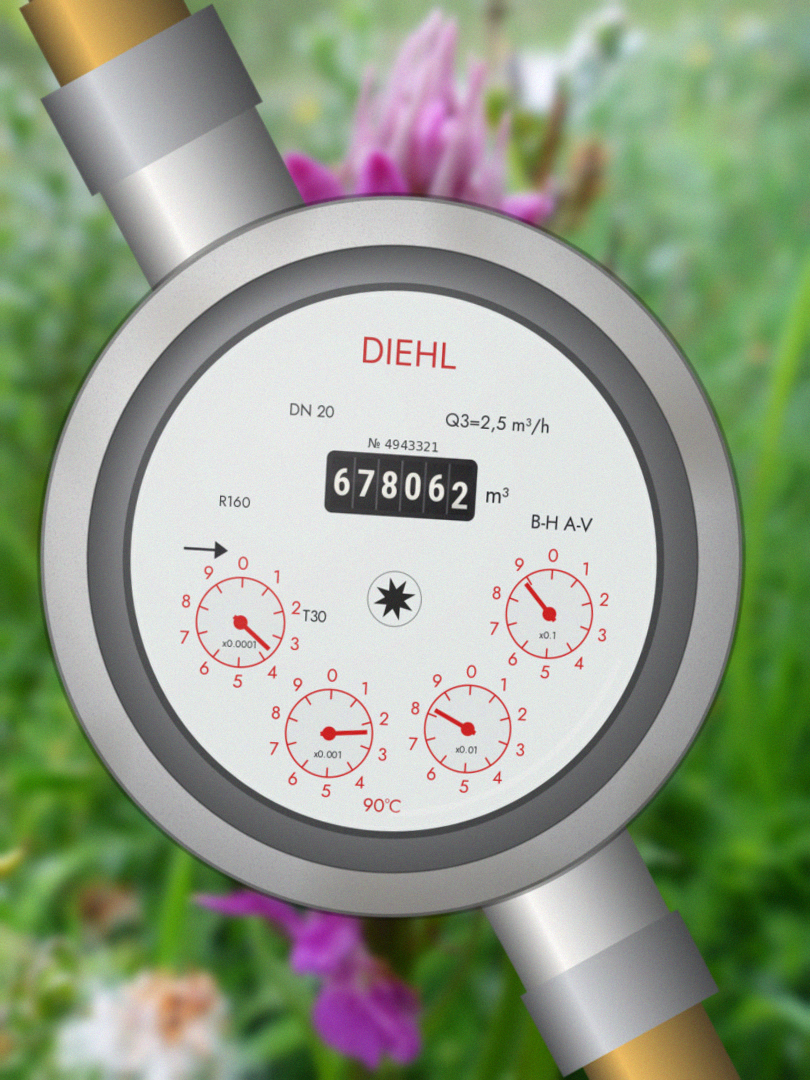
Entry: **678061.8823** m³
